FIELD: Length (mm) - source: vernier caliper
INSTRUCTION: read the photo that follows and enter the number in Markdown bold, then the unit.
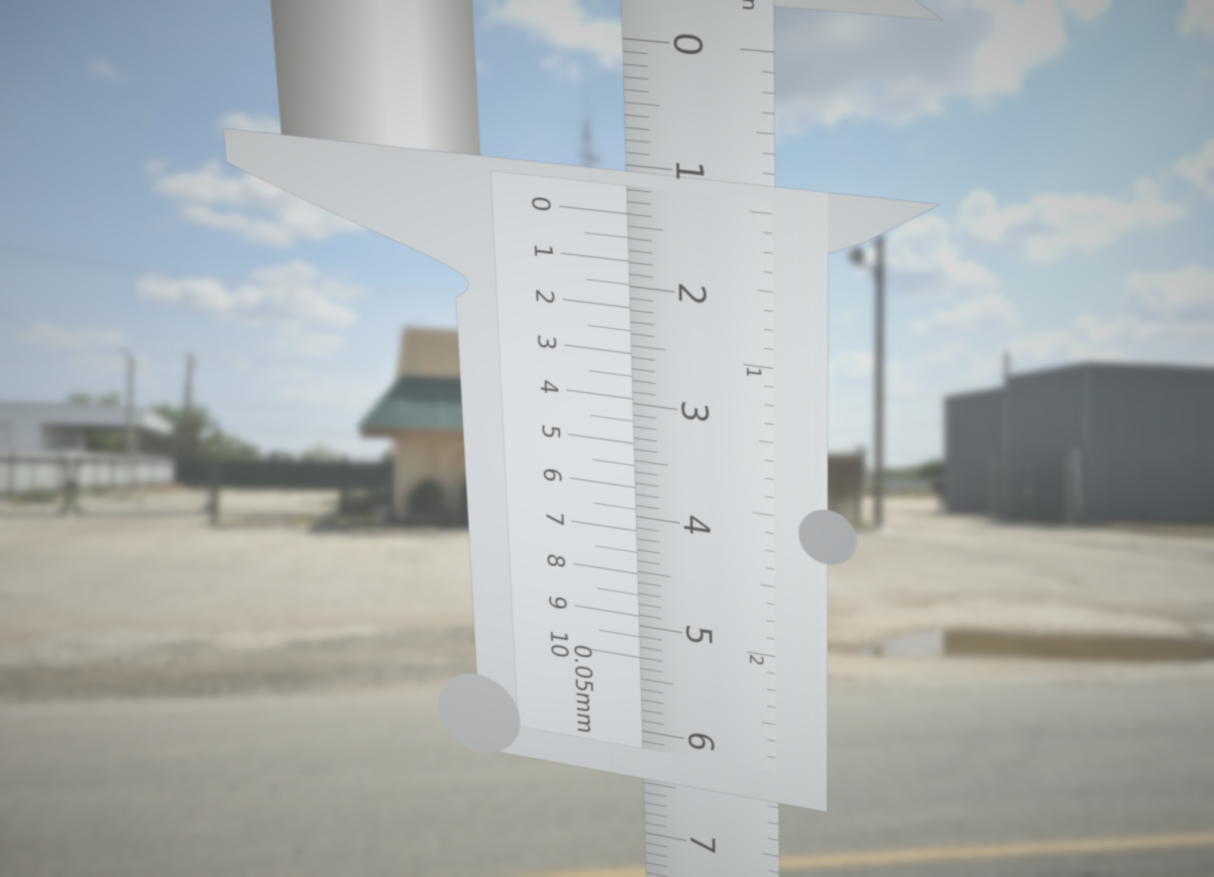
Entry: **14.0** mm
